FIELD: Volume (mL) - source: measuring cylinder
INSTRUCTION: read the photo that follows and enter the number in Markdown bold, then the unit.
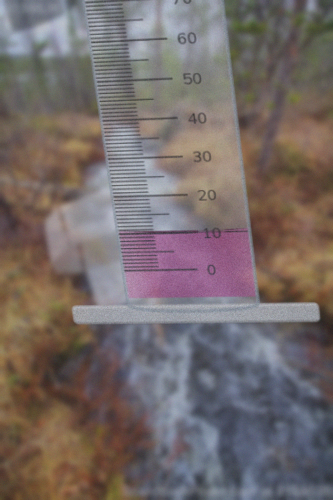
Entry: **10** mL
